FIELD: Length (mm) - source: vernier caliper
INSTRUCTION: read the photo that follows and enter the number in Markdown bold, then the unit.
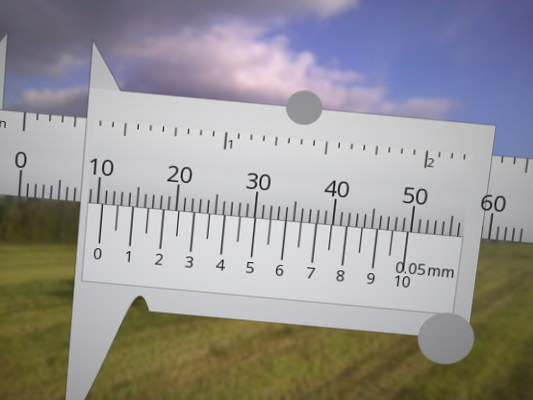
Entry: **10.6** mm
